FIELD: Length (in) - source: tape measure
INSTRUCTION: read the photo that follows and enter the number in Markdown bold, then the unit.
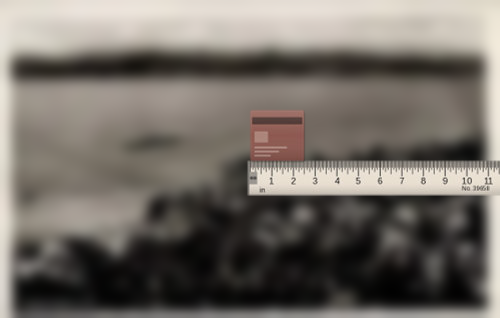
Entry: **2.5** in
